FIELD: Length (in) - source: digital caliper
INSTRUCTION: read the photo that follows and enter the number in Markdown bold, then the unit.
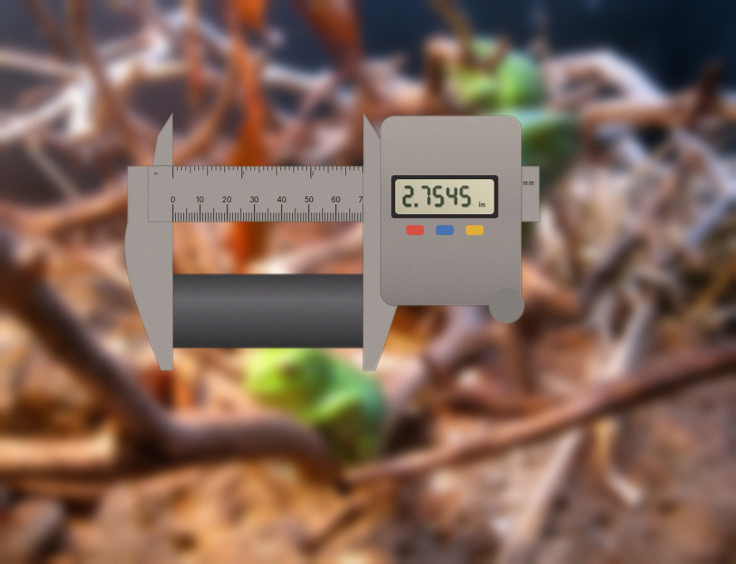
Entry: **2.7545** in
